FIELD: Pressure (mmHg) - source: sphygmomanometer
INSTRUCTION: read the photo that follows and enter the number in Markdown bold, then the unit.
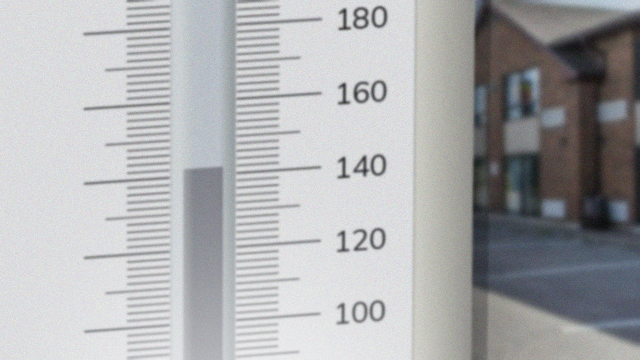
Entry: **142** mmHg
